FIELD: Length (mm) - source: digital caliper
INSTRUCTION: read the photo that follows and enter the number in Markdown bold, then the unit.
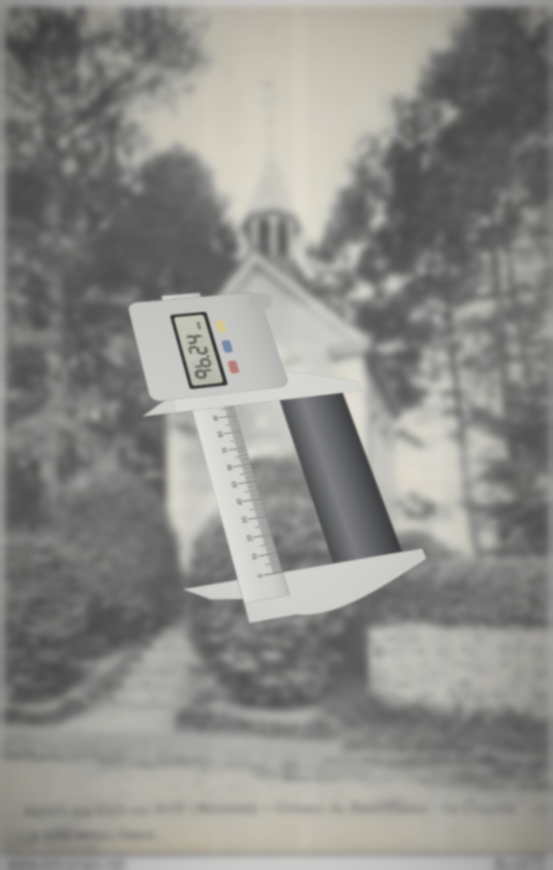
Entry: **96.24** mm
